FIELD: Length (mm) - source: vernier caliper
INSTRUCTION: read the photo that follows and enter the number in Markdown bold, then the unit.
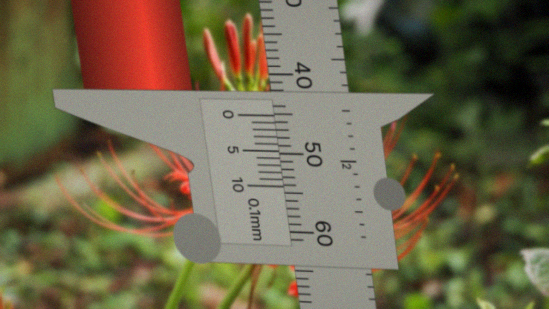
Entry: **45.2** mm
